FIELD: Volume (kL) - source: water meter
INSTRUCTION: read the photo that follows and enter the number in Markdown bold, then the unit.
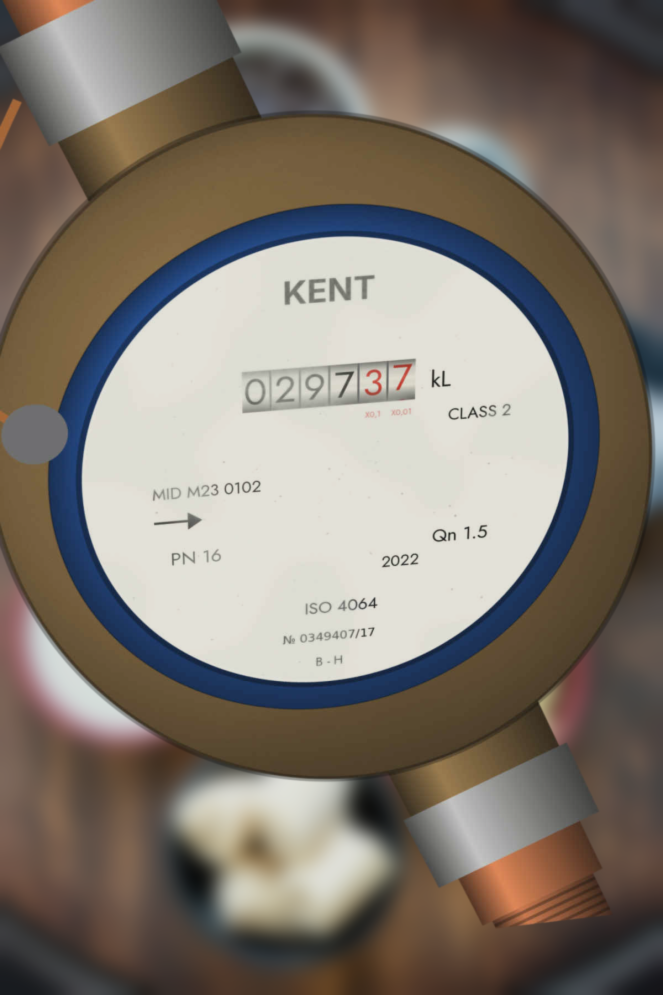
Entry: **297.37** kL
